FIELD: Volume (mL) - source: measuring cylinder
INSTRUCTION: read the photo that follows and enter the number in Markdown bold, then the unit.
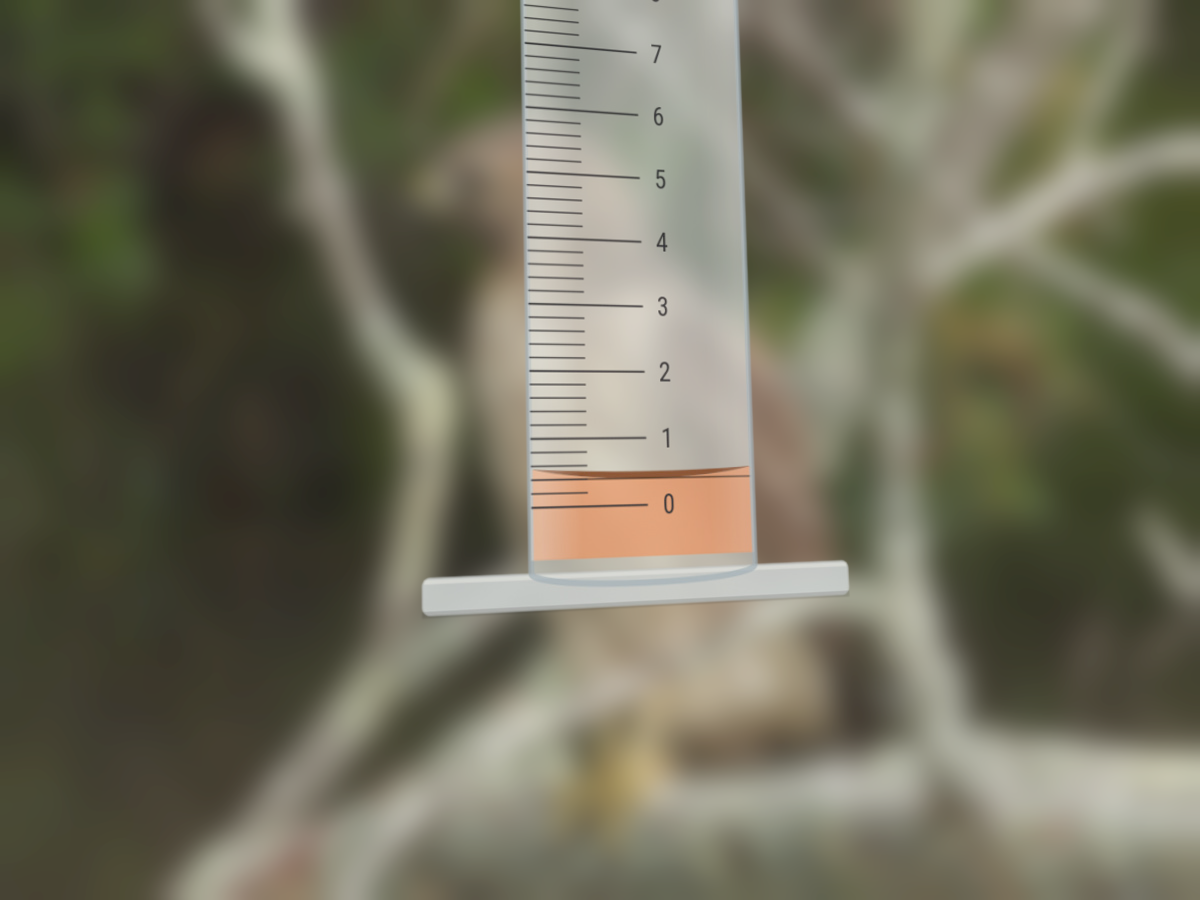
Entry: **0.4** mL
